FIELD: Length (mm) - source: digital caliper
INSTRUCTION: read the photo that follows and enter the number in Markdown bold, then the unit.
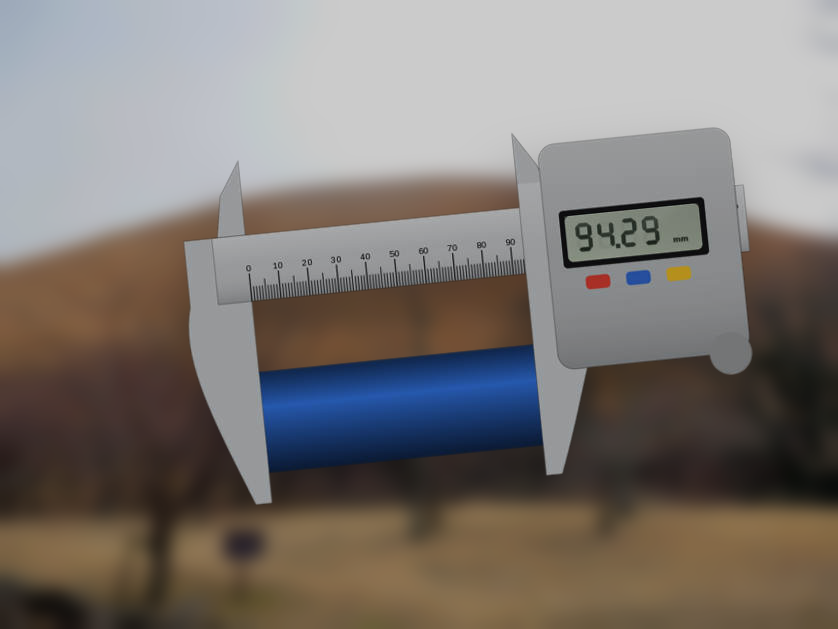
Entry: **94.29** mm
